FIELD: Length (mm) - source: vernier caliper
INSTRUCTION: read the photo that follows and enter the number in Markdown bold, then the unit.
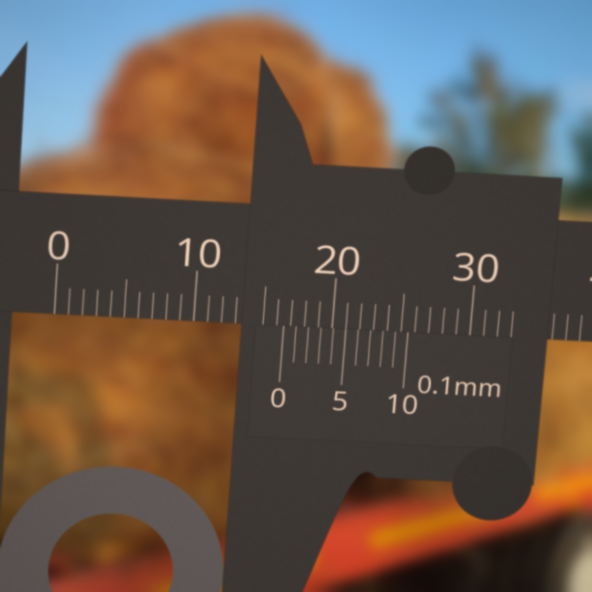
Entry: **16.5** mm
